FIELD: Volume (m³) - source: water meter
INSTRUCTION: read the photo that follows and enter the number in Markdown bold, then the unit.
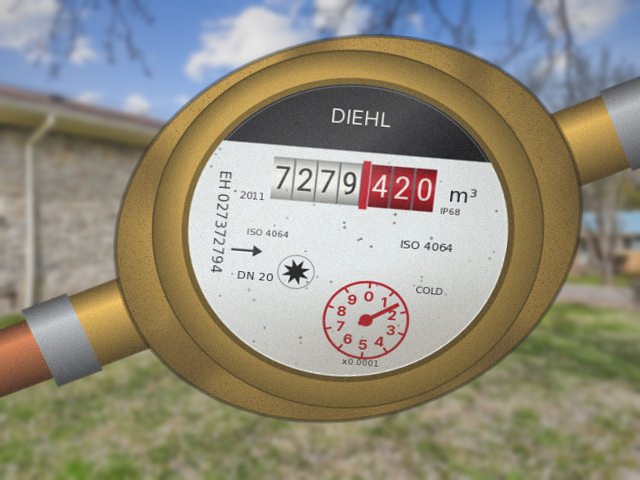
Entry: **7279.4201** m³
